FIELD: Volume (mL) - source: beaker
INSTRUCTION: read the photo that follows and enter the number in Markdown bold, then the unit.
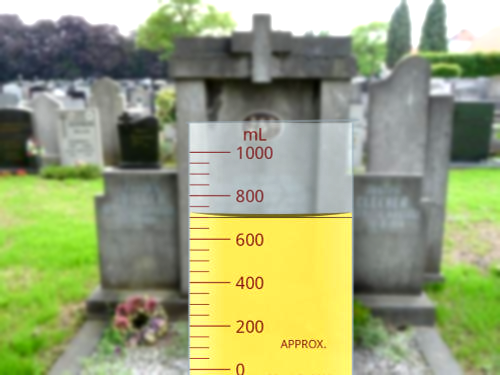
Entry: **700** mL
